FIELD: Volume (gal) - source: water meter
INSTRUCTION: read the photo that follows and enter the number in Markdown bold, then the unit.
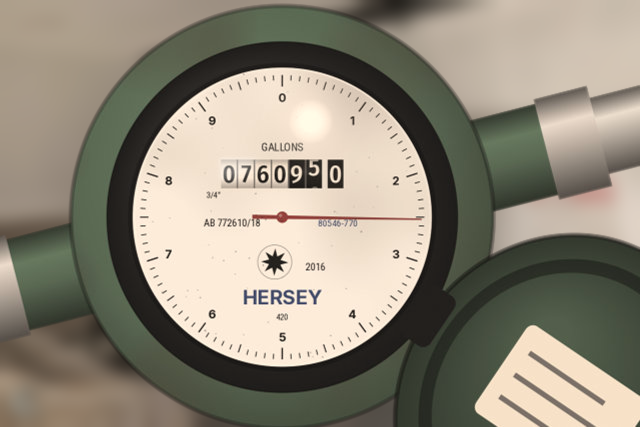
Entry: **760952.5** gal
